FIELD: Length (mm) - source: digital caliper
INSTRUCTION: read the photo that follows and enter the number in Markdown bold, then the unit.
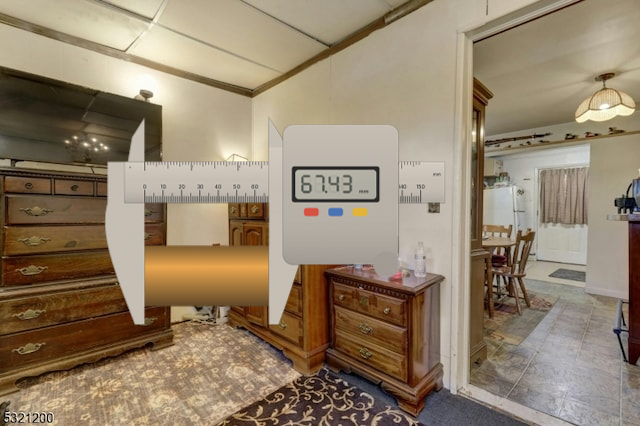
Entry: **67.43** mm
